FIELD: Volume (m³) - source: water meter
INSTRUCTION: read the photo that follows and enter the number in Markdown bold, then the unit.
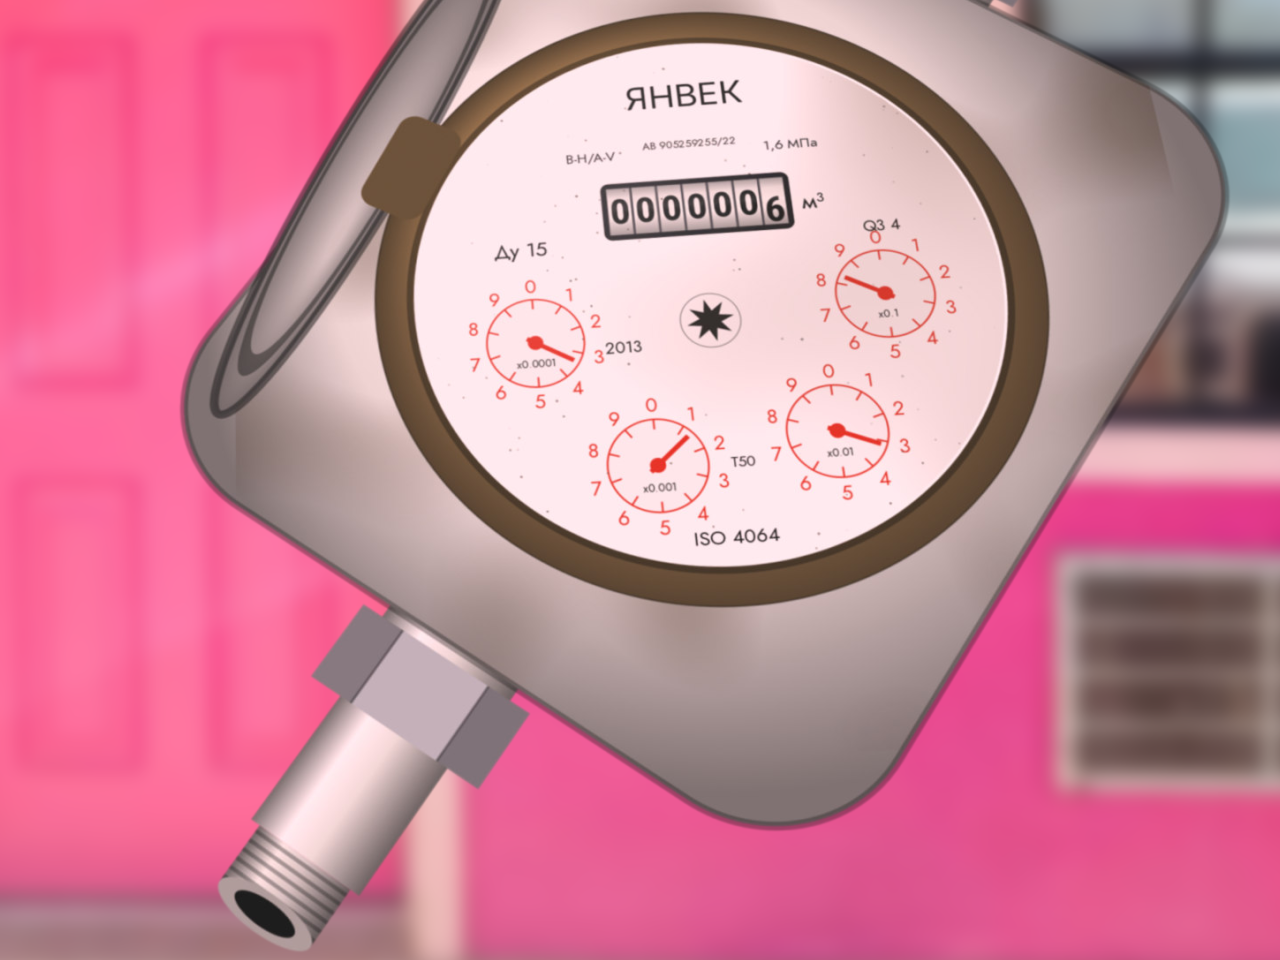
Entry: **5.8313** m³
